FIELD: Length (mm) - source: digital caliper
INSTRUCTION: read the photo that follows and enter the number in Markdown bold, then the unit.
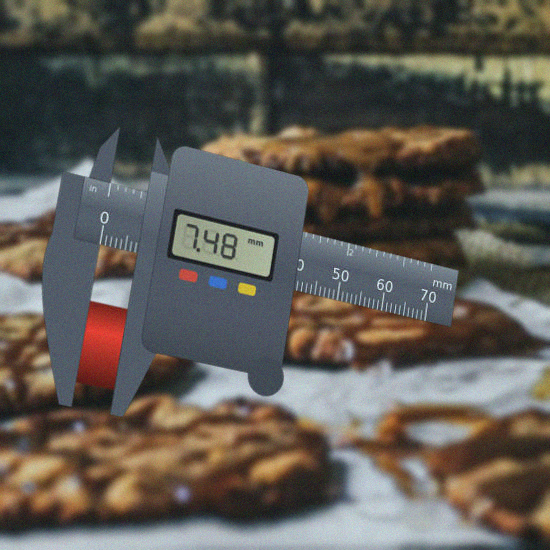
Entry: **7.48** mm
